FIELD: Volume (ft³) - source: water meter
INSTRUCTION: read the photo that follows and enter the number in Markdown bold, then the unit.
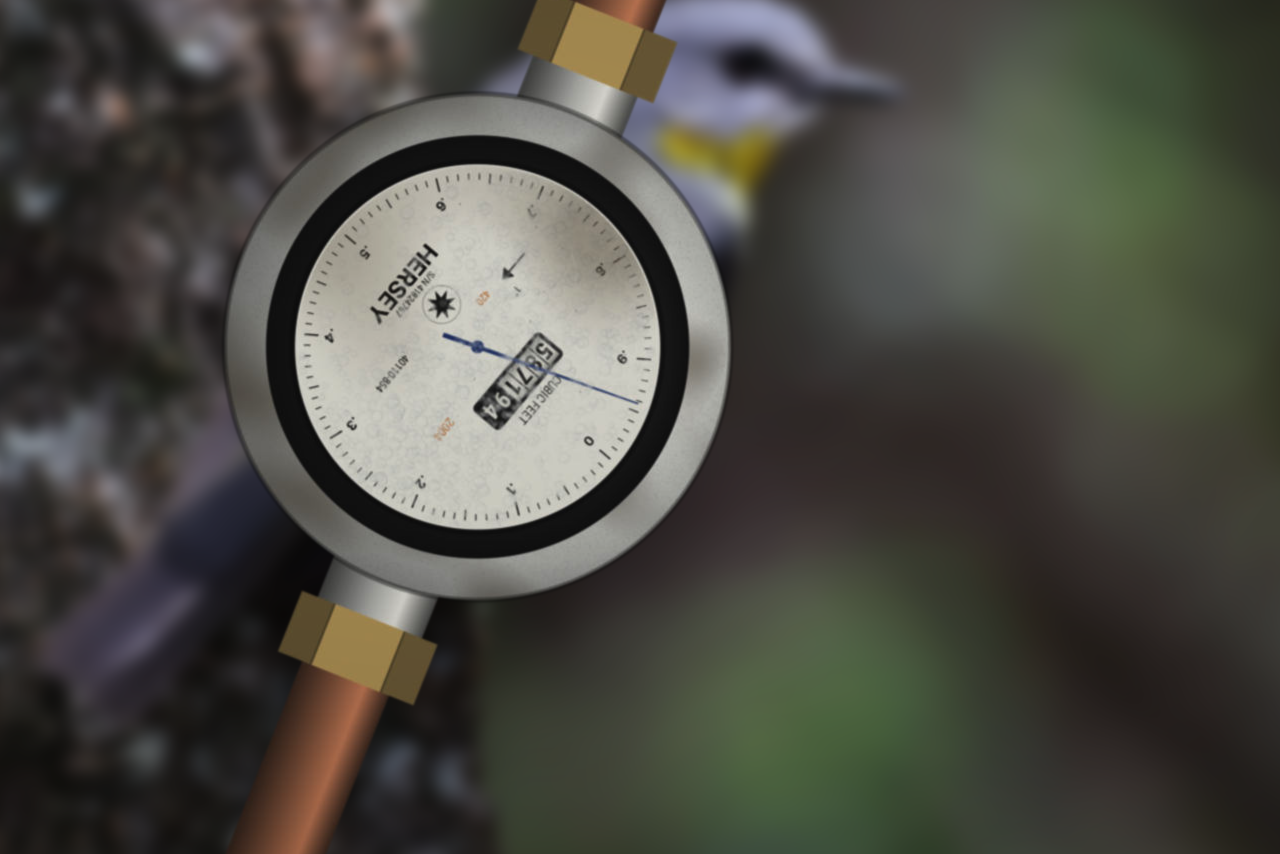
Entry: **587193.94** ft³
